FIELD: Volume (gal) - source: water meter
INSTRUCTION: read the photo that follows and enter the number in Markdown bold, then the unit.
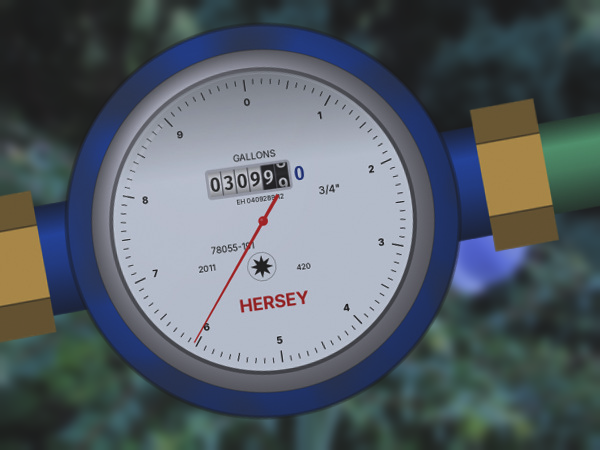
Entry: **309986.0** gal
